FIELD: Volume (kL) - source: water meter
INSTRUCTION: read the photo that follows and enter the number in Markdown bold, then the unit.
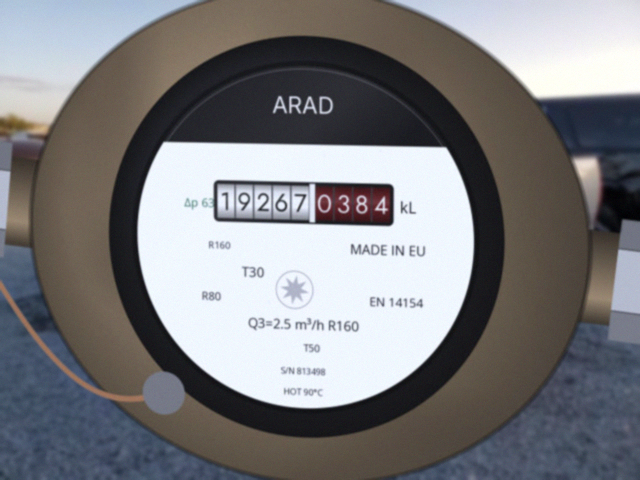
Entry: **19267.0384** kL
